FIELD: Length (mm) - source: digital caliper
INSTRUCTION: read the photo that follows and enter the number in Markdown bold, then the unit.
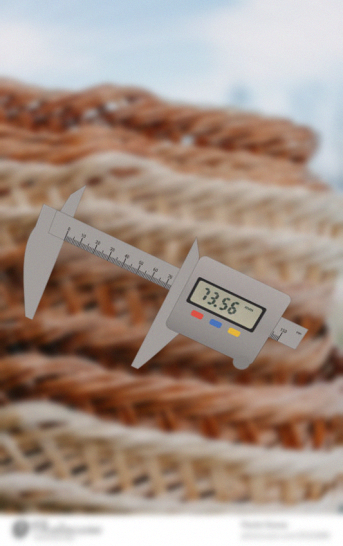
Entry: **73.56** mm
